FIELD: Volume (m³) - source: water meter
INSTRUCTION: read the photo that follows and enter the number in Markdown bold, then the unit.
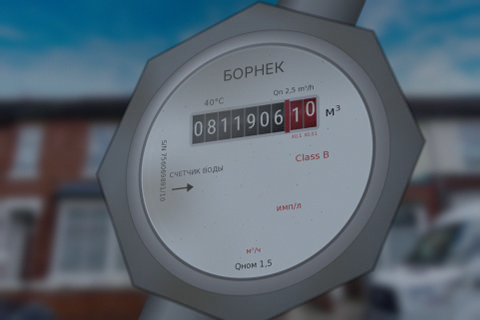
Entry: **811906.10** m³
